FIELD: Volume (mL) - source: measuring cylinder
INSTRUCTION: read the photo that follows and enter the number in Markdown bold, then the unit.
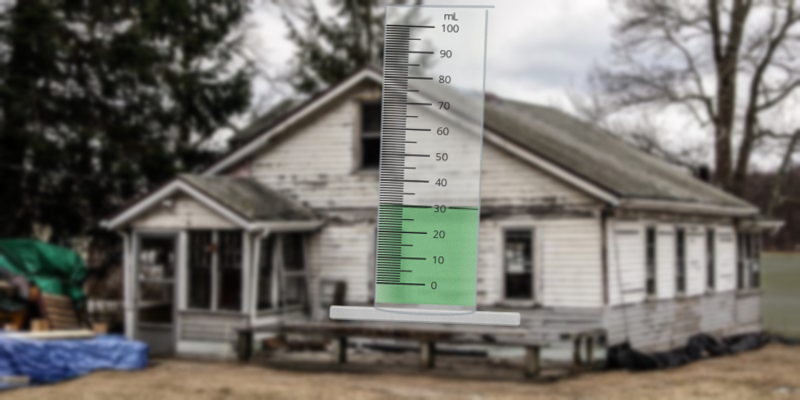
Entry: **30** mL
